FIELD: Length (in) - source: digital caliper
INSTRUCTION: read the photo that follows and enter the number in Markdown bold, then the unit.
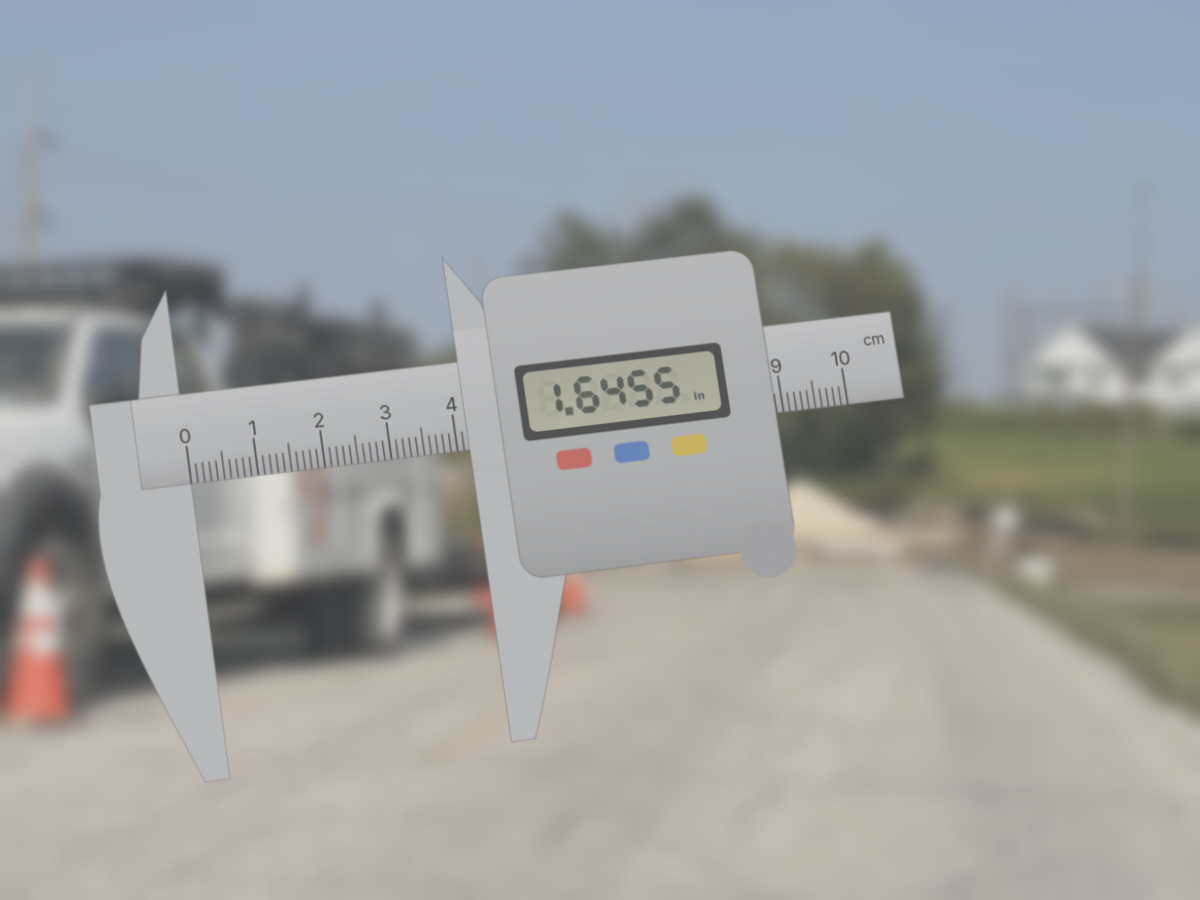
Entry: **1.6455** in
